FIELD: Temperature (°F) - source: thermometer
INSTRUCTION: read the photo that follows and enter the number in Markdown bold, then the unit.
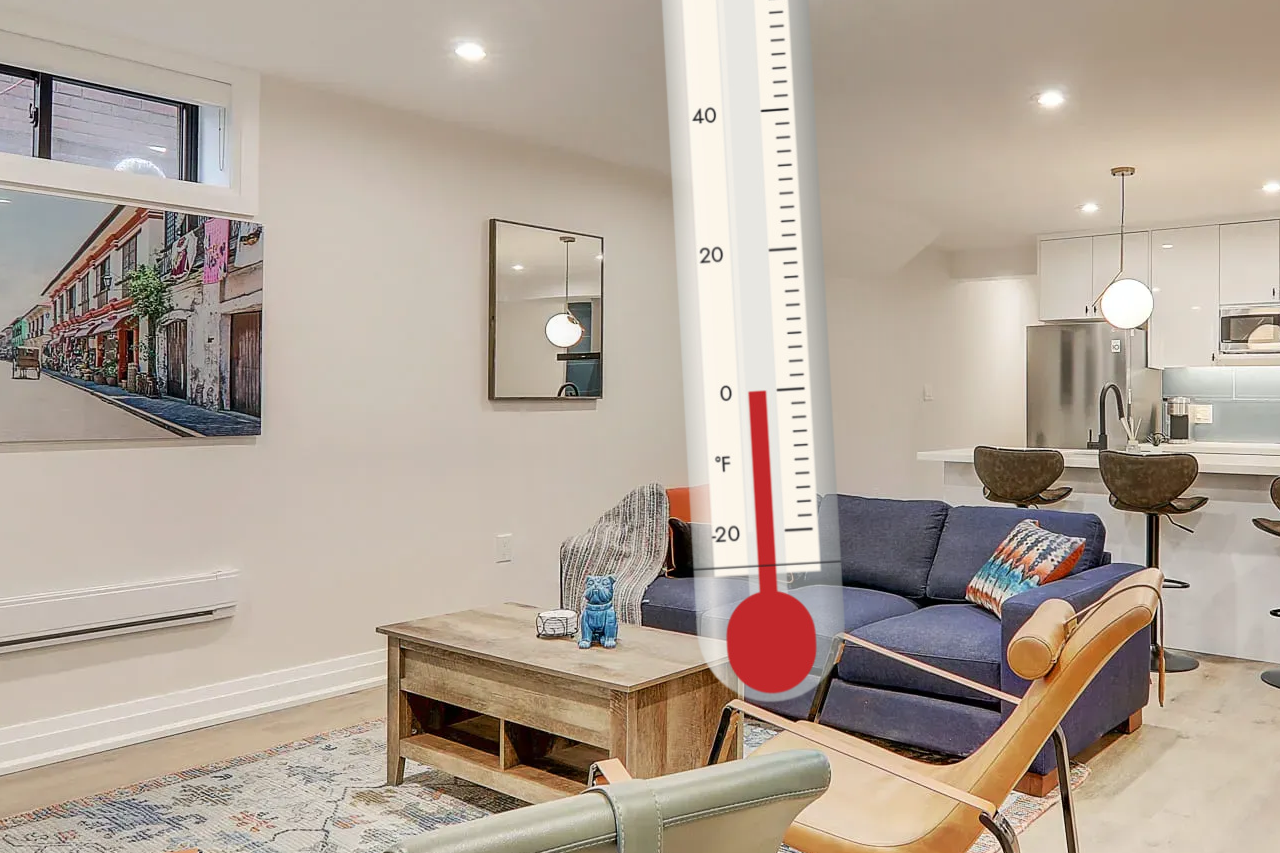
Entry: **0** °F
